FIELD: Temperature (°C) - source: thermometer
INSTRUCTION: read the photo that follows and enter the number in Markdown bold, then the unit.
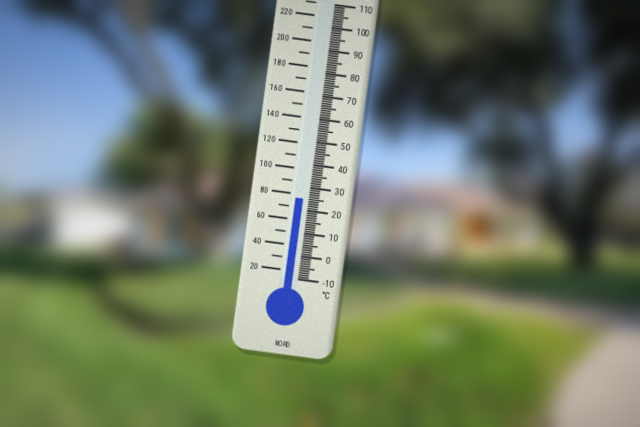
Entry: **25** °C
